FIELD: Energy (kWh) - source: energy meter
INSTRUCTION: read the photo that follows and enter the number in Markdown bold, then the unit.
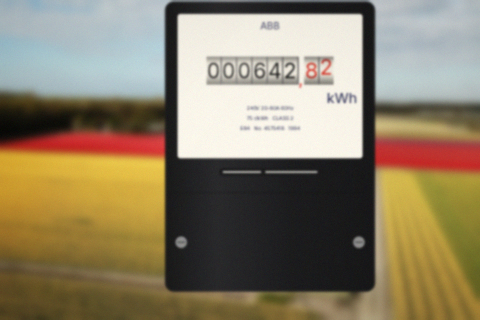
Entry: **642.82** kWh
